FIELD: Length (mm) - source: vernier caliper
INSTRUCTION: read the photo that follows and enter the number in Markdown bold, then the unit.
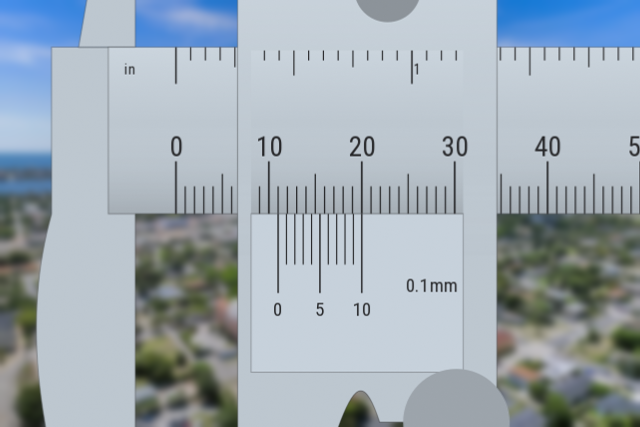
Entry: **11.0** mm
